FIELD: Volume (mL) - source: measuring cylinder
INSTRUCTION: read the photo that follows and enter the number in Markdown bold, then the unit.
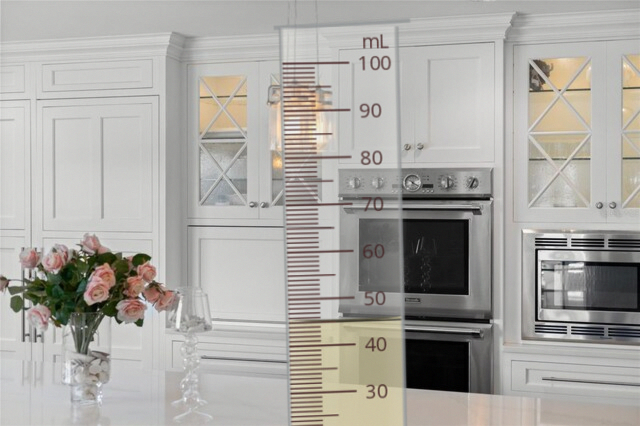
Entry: **45** mL
